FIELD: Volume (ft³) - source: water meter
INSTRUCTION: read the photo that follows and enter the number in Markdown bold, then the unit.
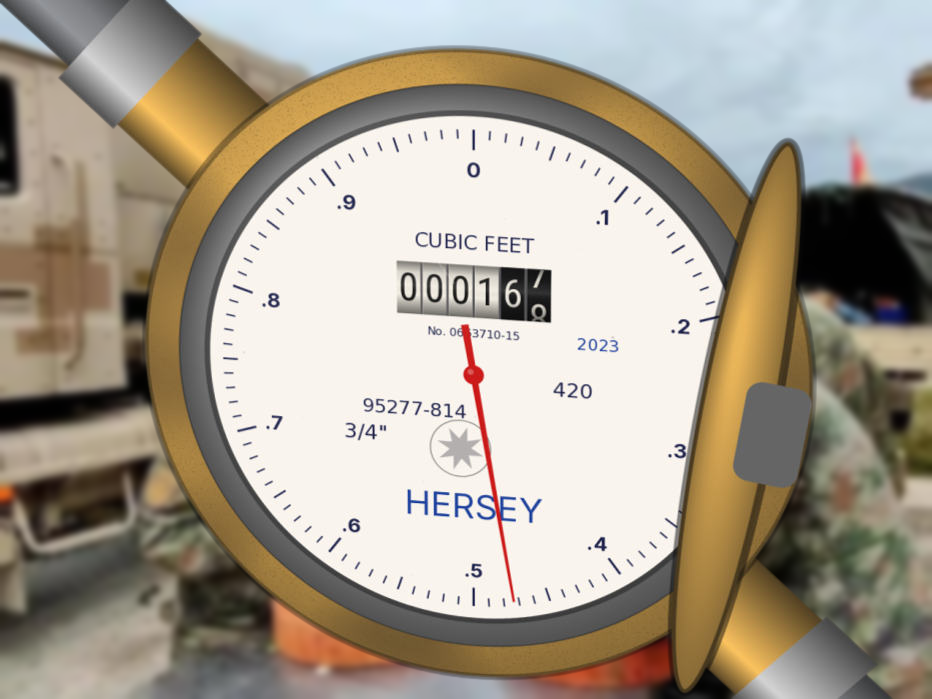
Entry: **167.47** ft³
